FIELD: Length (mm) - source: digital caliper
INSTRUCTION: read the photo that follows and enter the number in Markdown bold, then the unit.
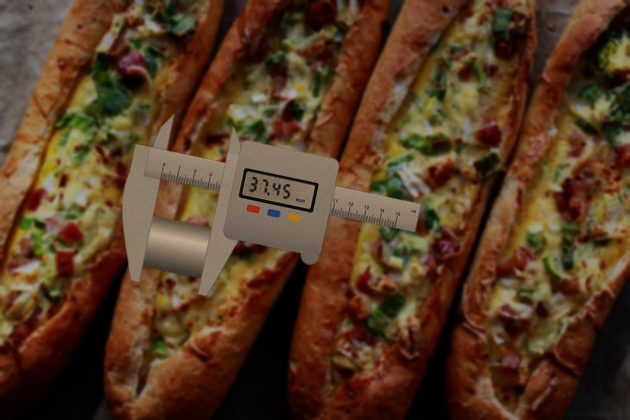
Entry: **37.45** mm
